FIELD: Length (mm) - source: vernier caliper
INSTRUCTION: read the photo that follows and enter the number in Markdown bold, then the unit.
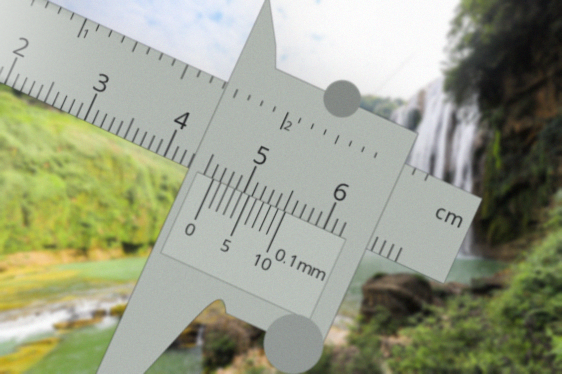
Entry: **46.2** mm
